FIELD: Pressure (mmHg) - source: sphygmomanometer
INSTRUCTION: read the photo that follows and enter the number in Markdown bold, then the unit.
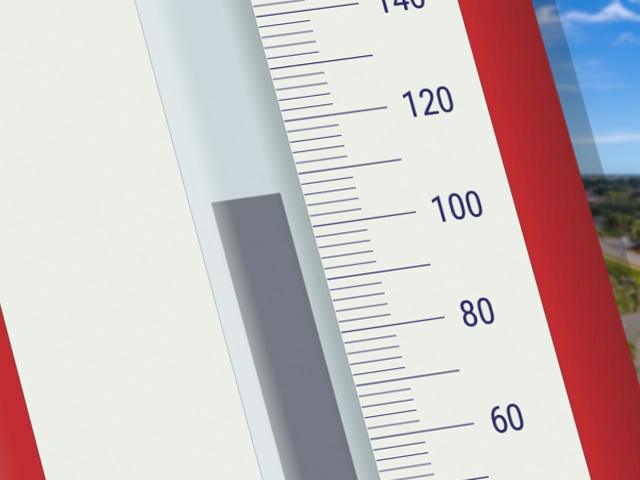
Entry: **107** mmHg
